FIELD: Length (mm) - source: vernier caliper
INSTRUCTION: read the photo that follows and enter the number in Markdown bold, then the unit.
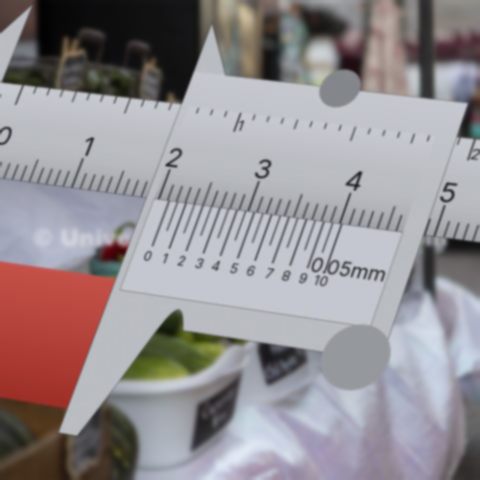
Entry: **21.2** mm
